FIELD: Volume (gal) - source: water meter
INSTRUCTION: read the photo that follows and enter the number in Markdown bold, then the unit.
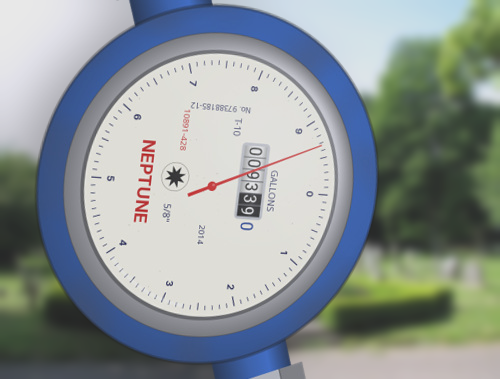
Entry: **93389.3** gal
